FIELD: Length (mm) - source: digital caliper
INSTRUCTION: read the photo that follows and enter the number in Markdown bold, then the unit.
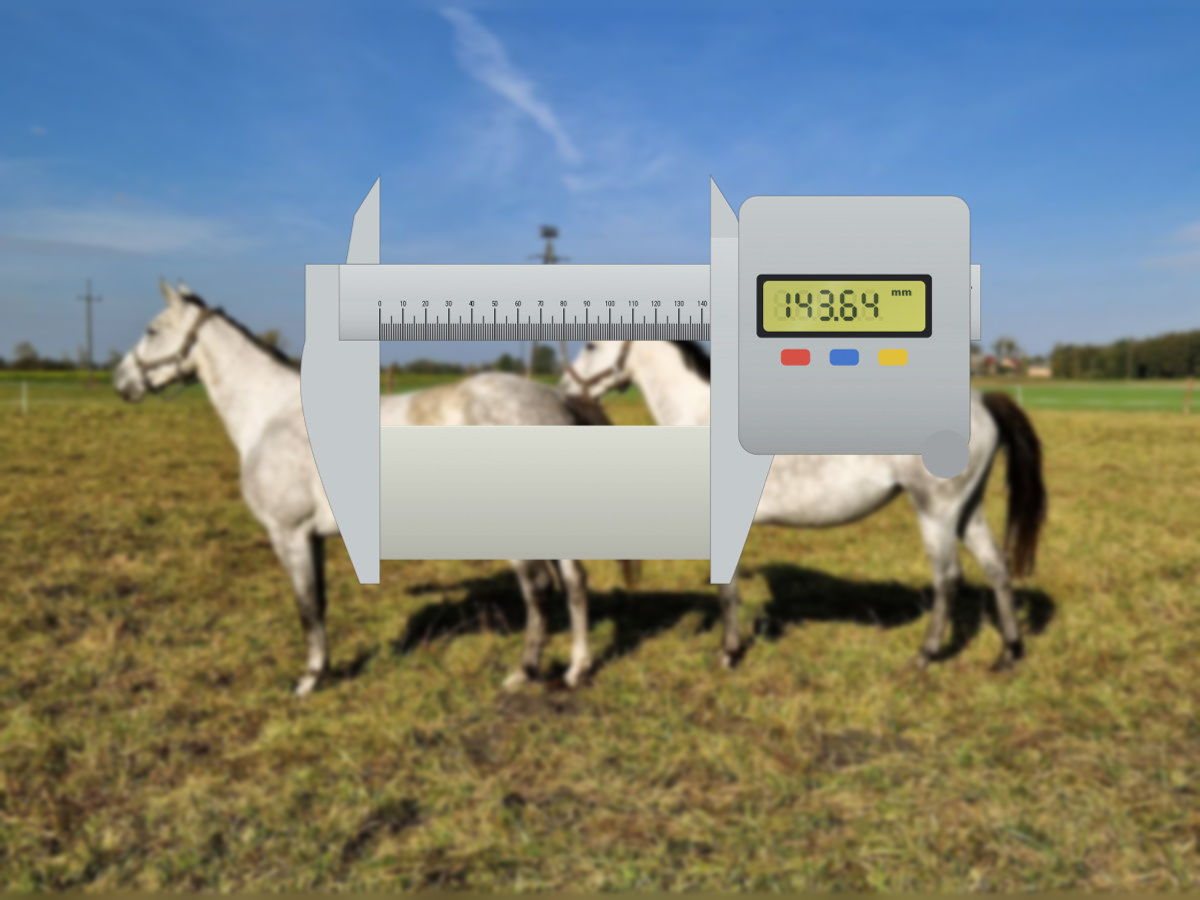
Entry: **143.64** mm
